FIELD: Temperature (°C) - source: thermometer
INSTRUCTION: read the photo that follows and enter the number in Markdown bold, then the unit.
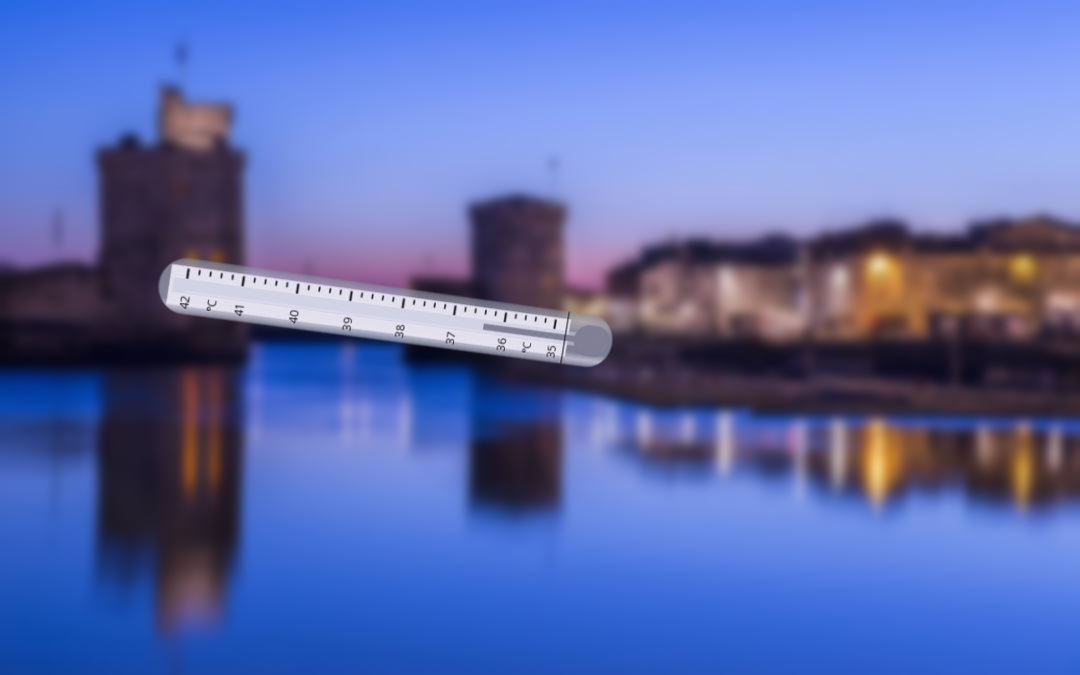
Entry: **36.4** °C
